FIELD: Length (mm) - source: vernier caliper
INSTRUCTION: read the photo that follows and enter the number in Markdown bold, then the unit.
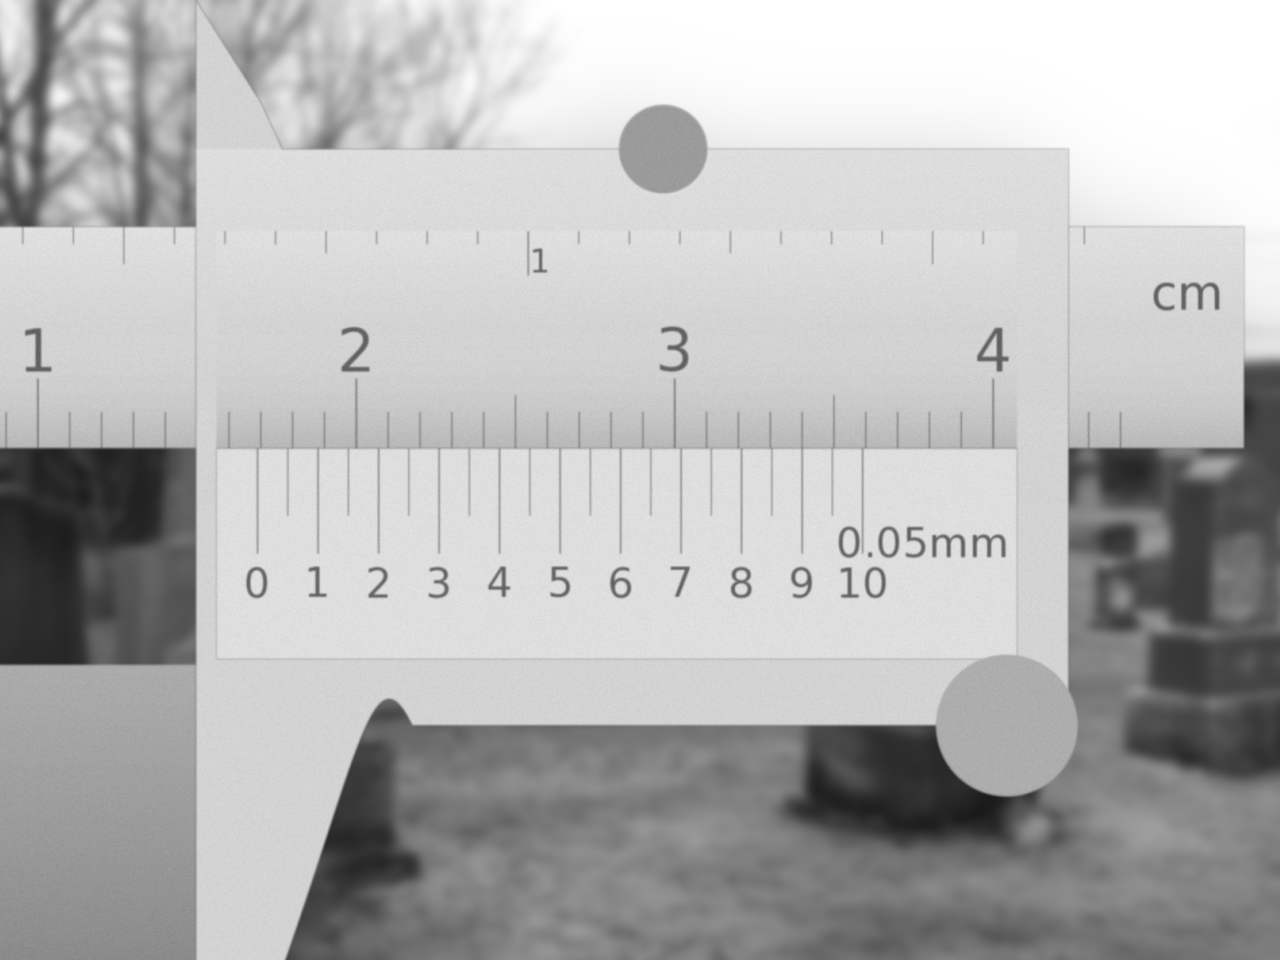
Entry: **16.90** mm
